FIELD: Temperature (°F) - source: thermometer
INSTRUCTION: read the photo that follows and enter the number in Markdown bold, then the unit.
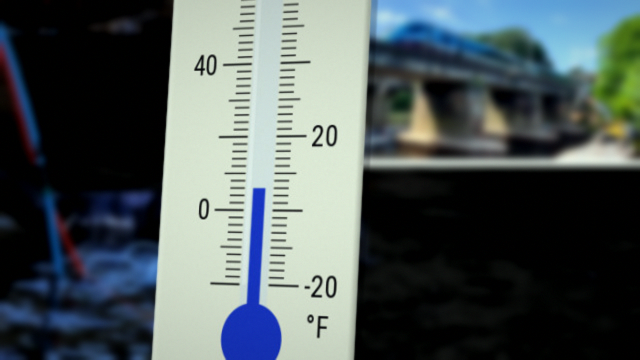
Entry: **6** °F
